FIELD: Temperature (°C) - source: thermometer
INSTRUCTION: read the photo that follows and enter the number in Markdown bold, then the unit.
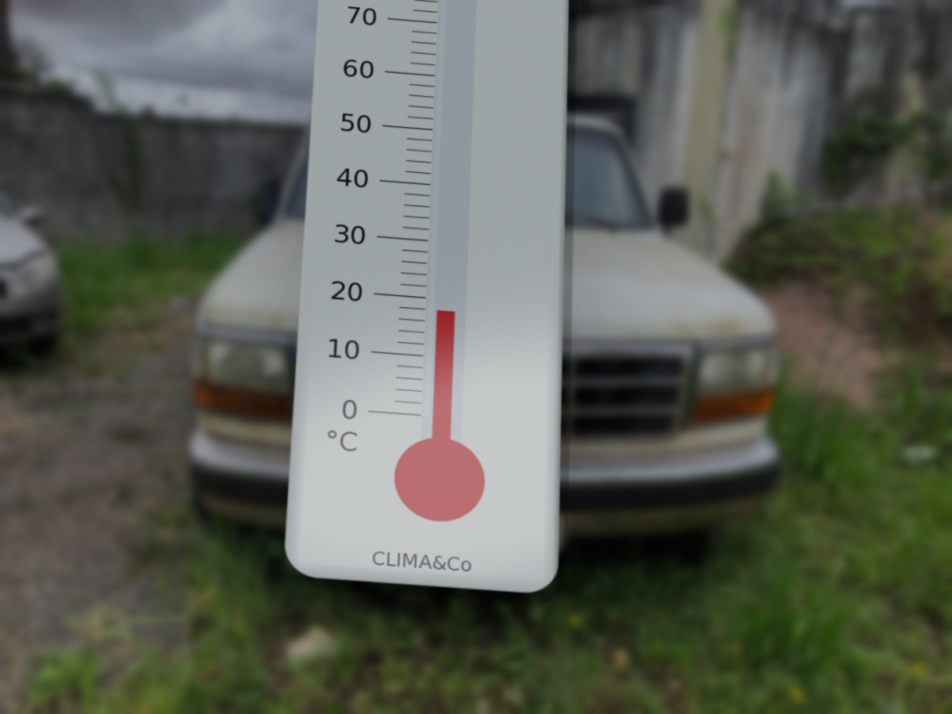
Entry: **18** °C
